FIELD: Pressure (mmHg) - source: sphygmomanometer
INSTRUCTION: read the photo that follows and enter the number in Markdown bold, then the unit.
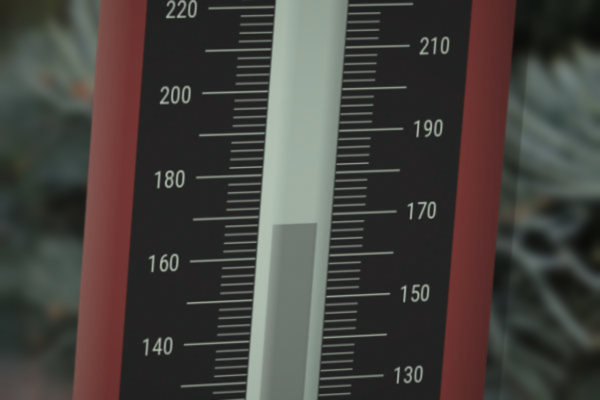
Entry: **168** mmHg
